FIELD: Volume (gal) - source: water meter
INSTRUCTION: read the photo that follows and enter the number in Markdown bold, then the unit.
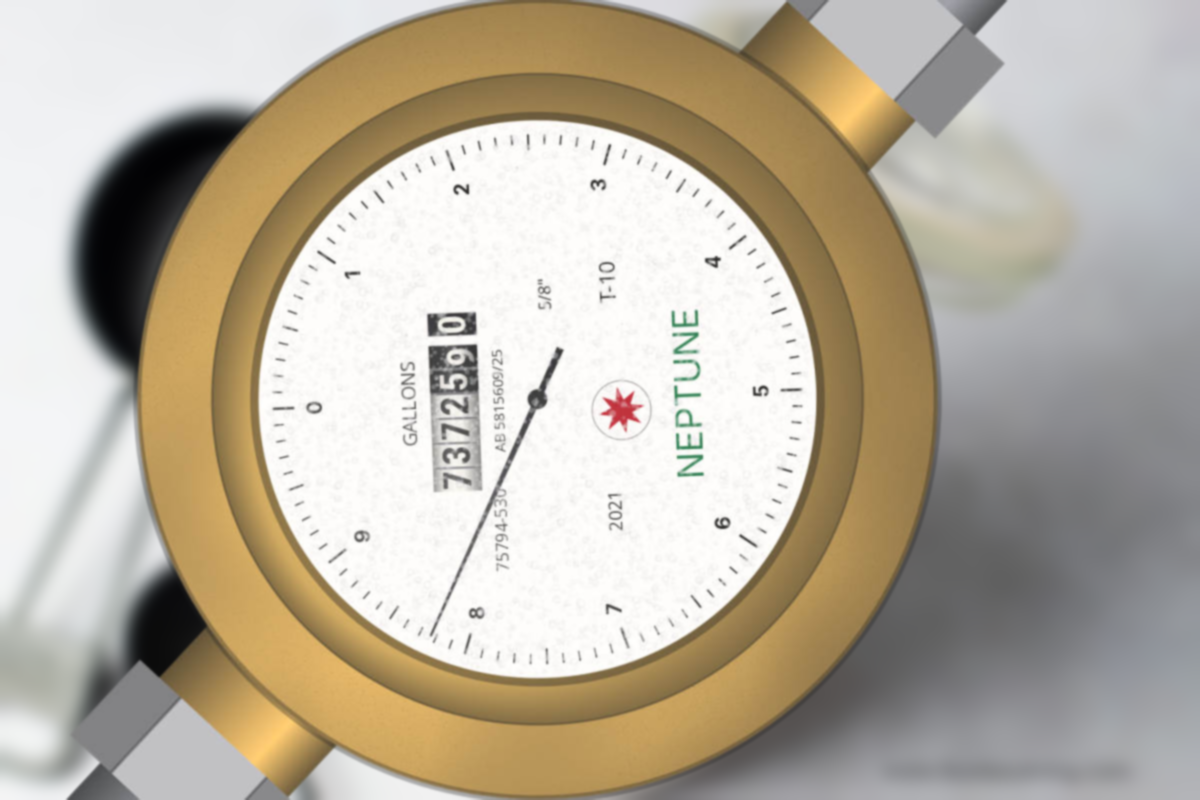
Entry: **7372588.2** gal
